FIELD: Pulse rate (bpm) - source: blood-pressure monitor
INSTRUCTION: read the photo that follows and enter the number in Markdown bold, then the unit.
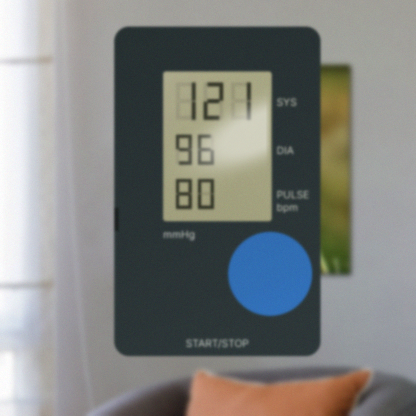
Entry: **80** bpm
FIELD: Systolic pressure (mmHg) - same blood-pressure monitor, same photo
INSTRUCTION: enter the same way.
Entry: **121** mmHg
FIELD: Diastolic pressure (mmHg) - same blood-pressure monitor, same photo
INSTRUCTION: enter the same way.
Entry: **96** mmHg
